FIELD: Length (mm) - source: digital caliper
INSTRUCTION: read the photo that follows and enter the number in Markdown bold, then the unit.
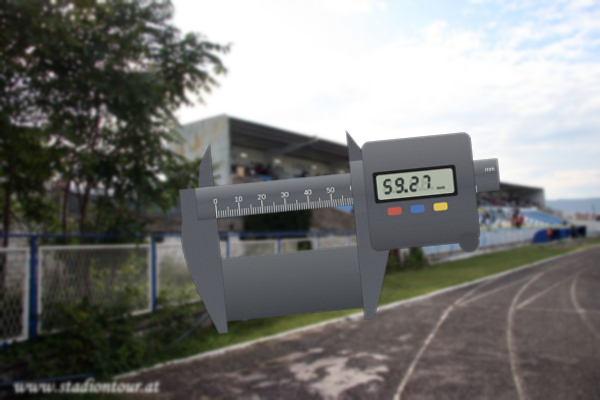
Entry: **59.27** mm
